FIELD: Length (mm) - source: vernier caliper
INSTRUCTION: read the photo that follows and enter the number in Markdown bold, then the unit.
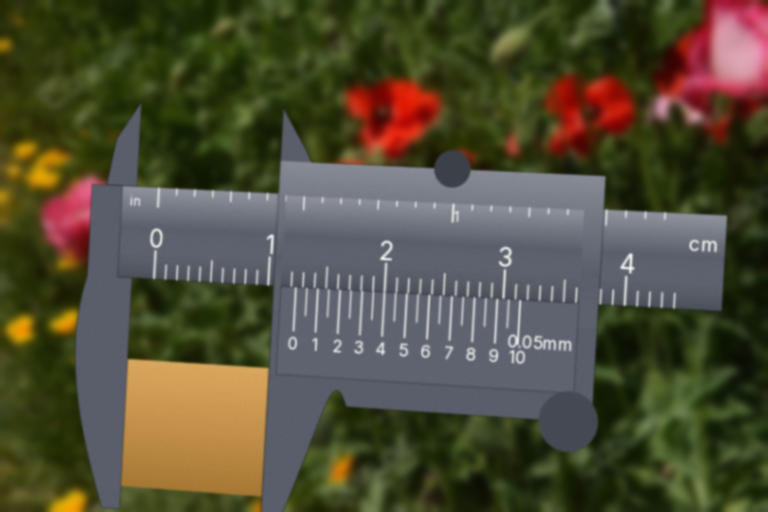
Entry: **12.4** mm
